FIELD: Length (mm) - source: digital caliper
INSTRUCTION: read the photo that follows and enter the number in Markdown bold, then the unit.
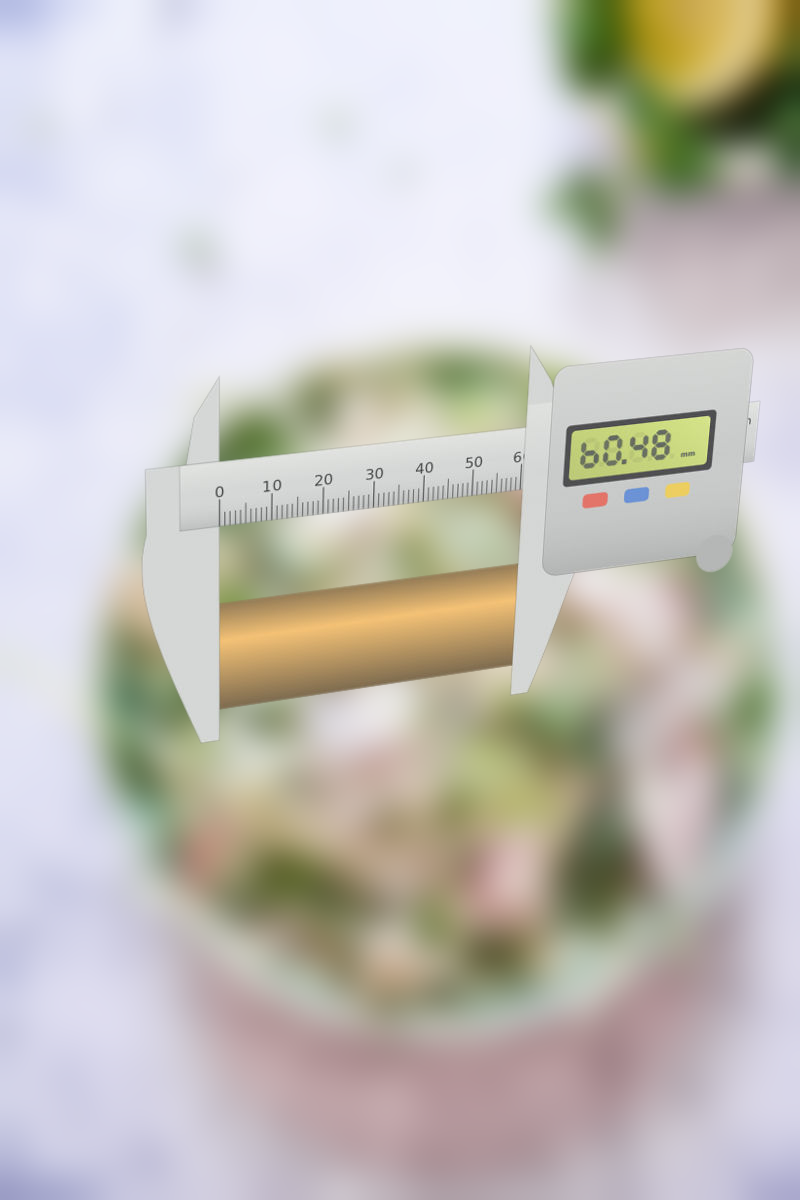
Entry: **60.48** mm
